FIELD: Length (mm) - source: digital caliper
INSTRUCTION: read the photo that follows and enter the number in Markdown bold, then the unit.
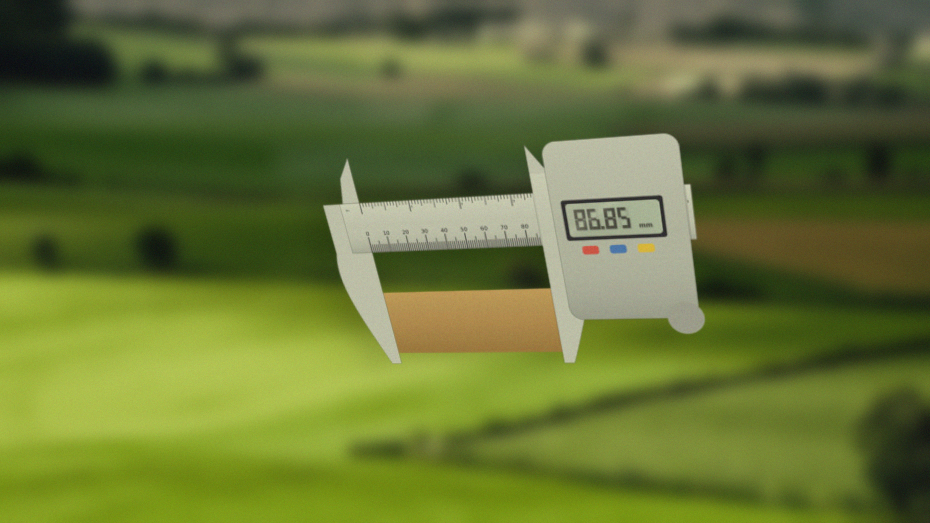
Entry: **86.85** mm
